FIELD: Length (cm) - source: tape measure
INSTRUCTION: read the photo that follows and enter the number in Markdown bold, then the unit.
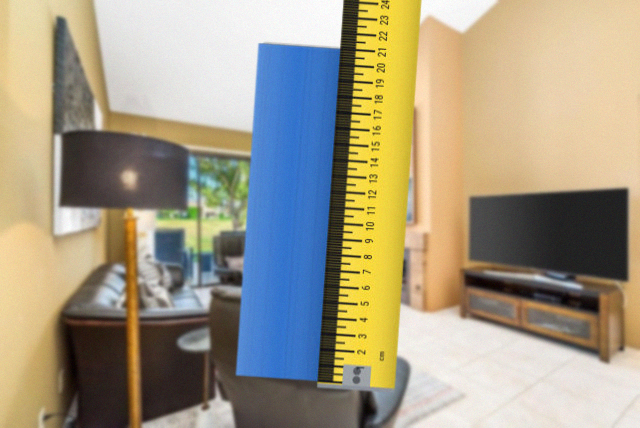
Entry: **21** cm
